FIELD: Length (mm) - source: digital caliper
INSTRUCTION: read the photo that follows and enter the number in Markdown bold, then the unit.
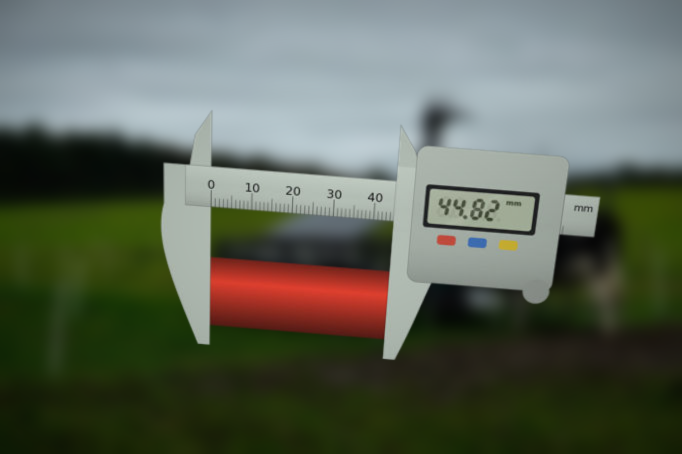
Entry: **44.82** mm
